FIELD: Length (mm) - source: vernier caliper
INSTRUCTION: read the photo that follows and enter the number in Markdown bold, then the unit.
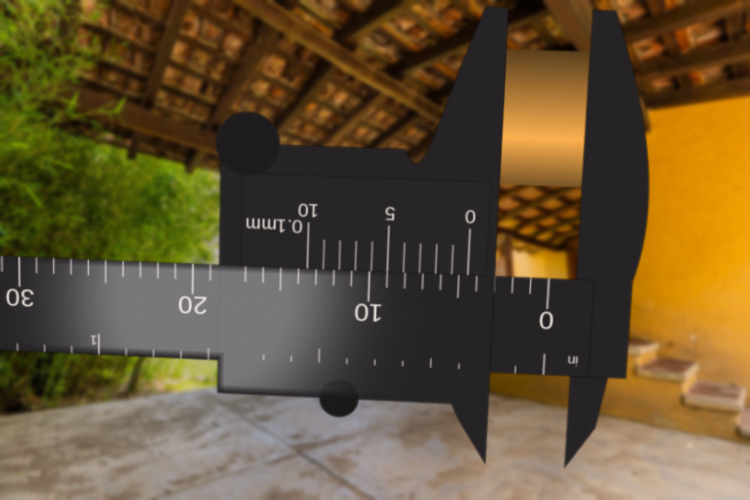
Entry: **4.5** mm
